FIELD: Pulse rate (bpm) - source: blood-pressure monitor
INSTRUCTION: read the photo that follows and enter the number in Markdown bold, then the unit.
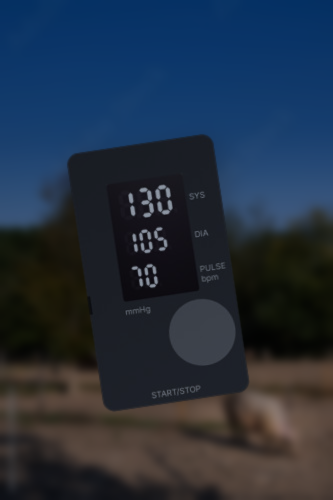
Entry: **70** bpm
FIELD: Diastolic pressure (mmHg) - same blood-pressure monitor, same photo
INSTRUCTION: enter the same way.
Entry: **105** mmHg
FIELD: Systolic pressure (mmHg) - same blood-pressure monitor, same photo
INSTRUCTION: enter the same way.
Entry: **130** mmHg
